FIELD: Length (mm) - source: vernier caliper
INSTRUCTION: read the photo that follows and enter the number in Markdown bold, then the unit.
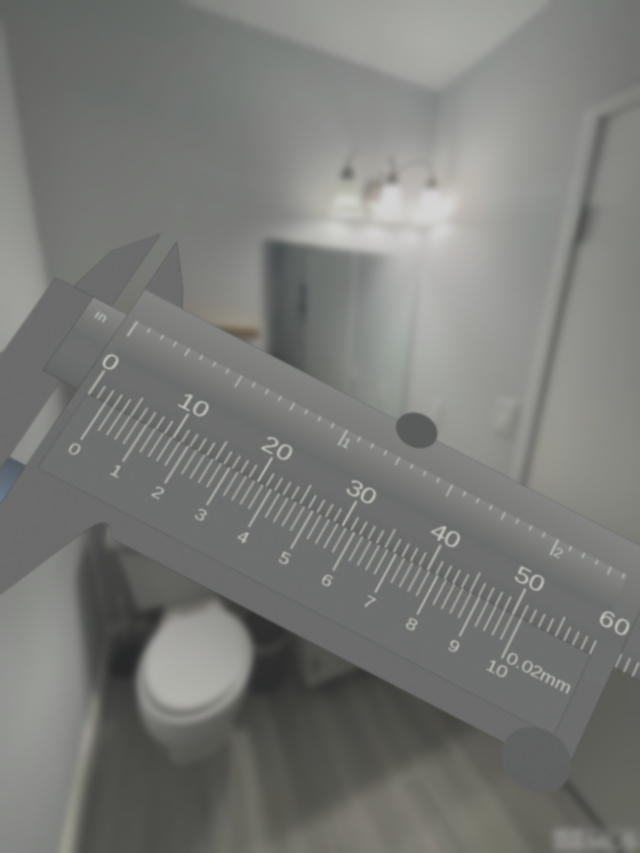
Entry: **2.0** mm
